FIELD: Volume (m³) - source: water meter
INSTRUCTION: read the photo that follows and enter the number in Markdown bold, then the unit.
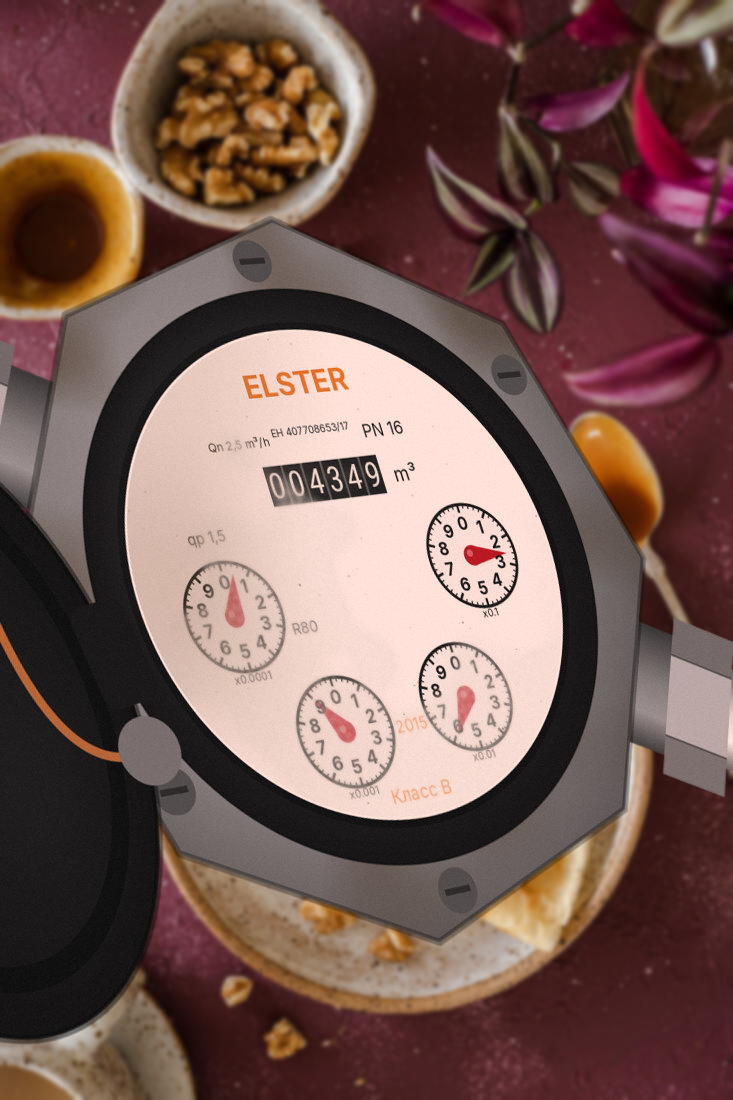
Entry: **4349.2590** m³
